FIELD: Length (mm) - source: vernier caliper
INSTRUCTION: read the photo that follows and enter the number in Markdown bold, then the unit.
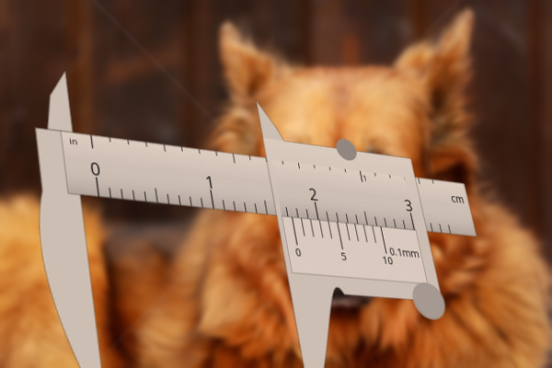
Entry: **17.4** mm
